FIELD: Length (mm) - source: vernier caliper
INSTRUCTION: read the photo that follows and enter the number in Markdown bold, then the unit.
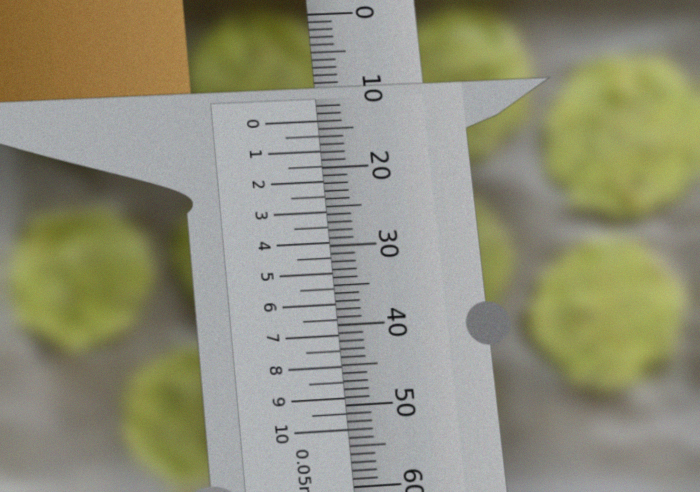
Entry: **14.0** mm
